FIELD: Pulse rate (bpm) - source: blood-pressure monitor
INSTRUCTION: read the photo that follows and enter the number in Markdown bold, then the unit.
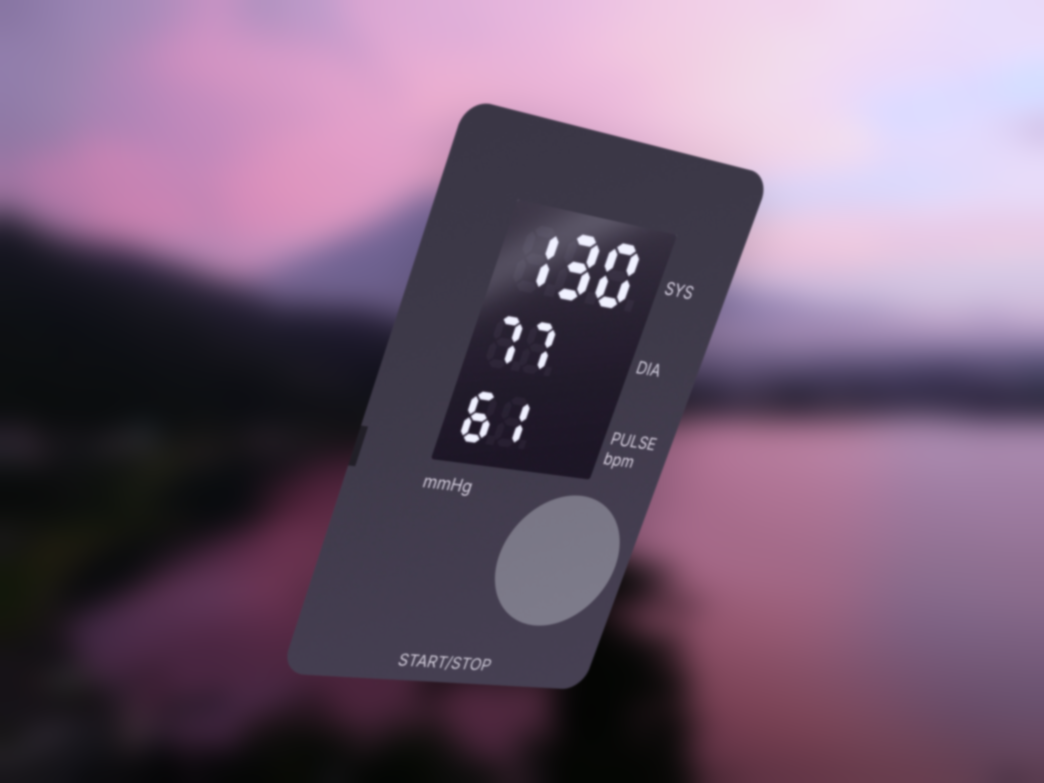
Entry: **61** bpm
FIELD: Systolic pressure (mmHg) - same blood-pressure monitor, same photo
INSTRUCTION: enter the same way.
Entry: **130** mmHg
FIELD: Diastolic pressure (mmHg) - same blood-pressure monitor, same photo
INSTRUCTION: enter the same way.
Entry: **77** mmHg
